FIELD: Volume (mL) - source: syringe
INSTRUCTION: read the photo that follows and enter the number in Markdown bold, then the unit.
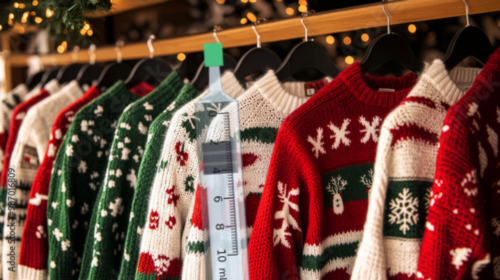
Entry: **2** mL
